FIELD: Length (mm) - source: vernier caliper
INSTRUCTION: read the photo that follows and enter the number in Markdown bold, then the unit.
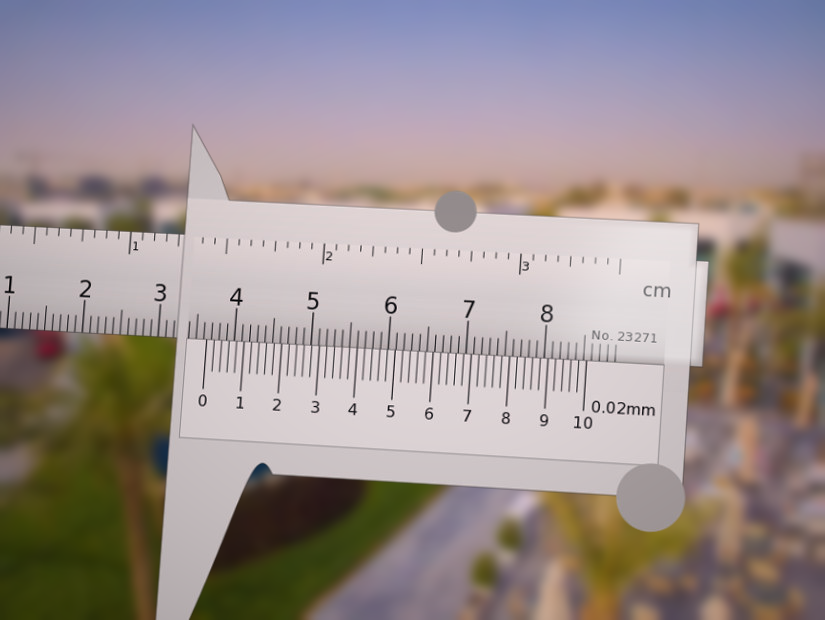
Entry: **36.4** mm
